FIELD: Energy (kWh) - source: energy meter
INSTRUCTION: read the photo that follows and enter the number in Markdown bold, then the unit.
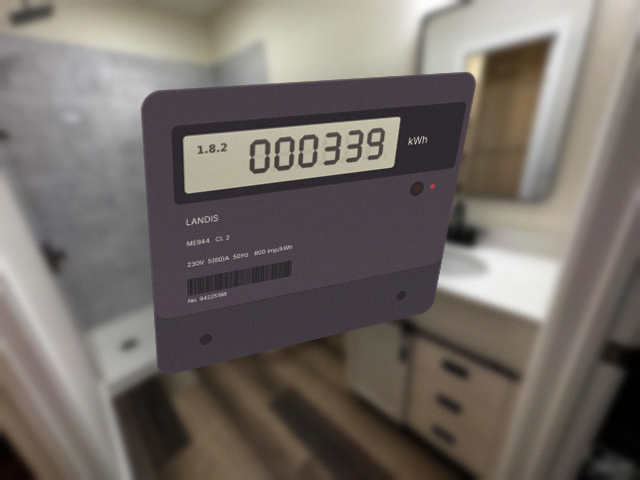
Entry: **339** kWh
